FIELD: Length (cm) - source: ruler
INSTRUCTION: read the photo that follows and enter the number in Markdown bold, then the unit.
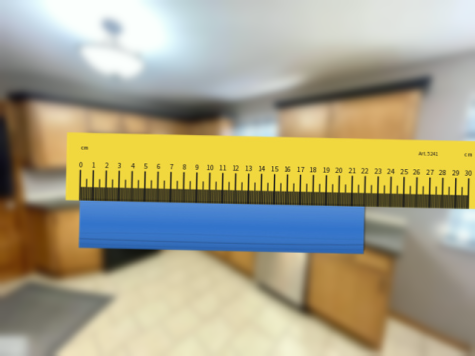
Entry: **22** cm
